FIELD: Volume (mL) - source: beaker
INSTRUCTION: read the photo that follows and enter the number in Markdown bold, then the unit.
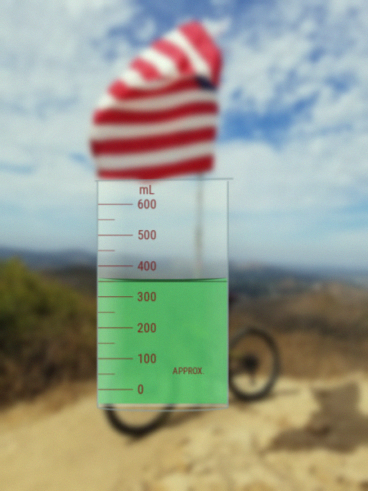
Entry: **350** mL
